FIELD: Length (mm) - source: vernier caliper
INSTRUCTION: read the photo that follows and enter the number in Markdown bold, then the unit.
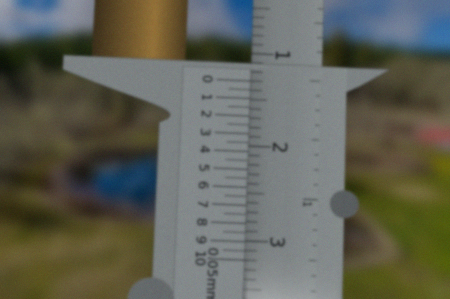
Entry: **13.0** mm
